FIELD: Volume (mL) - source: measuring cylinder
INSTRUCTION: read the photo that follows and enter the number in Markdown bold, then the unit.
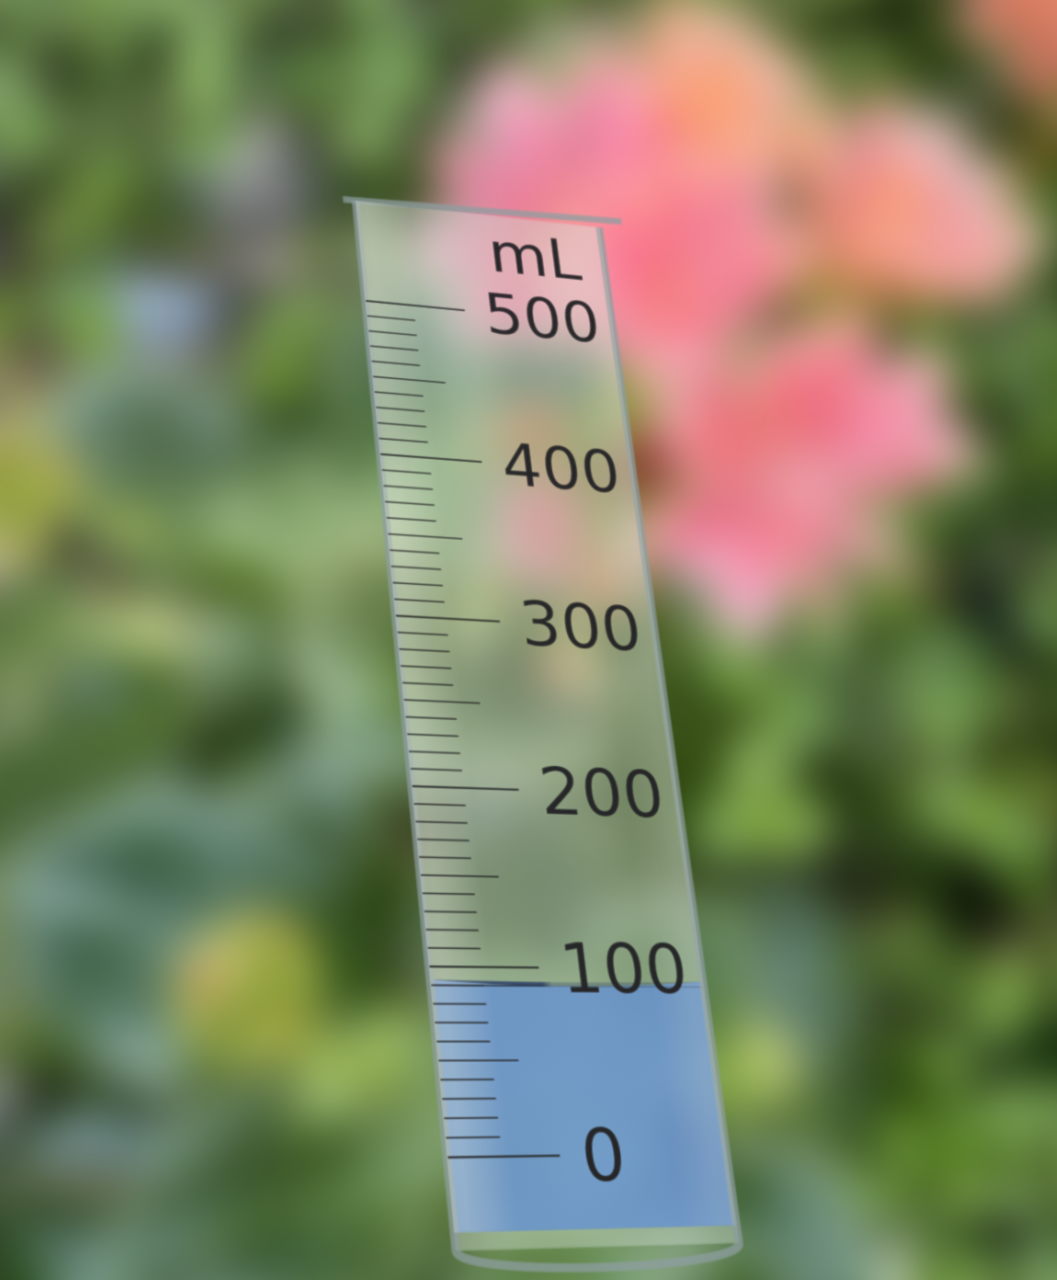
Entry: **90** mL
